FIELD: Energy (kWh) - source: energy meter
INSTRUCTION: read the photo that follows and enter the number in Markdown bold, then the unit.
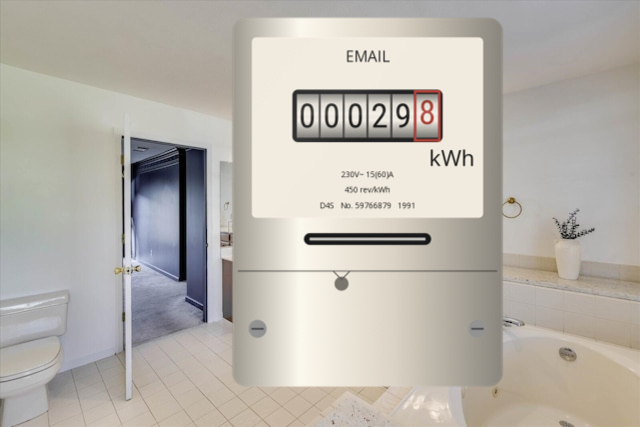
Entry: **29.8** kWh
